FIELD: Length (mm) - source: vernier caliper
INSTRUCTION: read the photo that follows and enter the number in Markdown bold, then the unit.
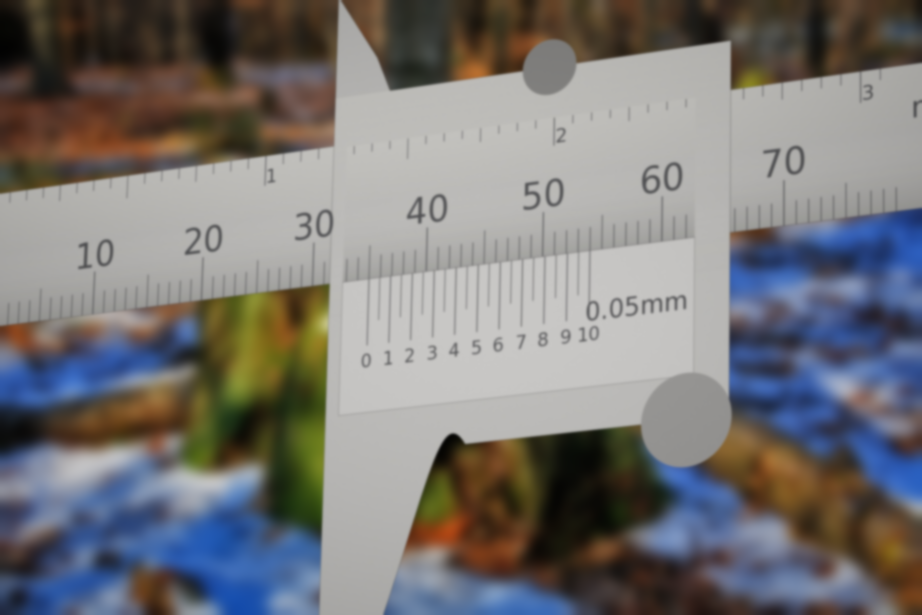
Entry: **35.0** mm
